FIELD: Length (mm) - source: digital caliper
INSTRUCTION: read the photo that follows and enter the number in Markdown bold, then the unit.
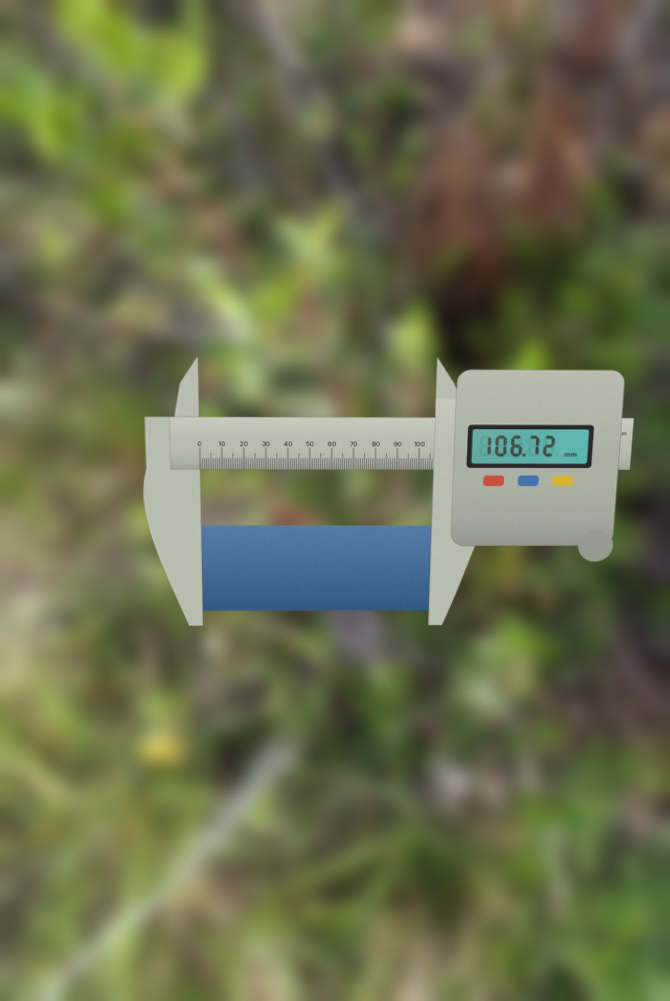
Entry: **106.72** mm
